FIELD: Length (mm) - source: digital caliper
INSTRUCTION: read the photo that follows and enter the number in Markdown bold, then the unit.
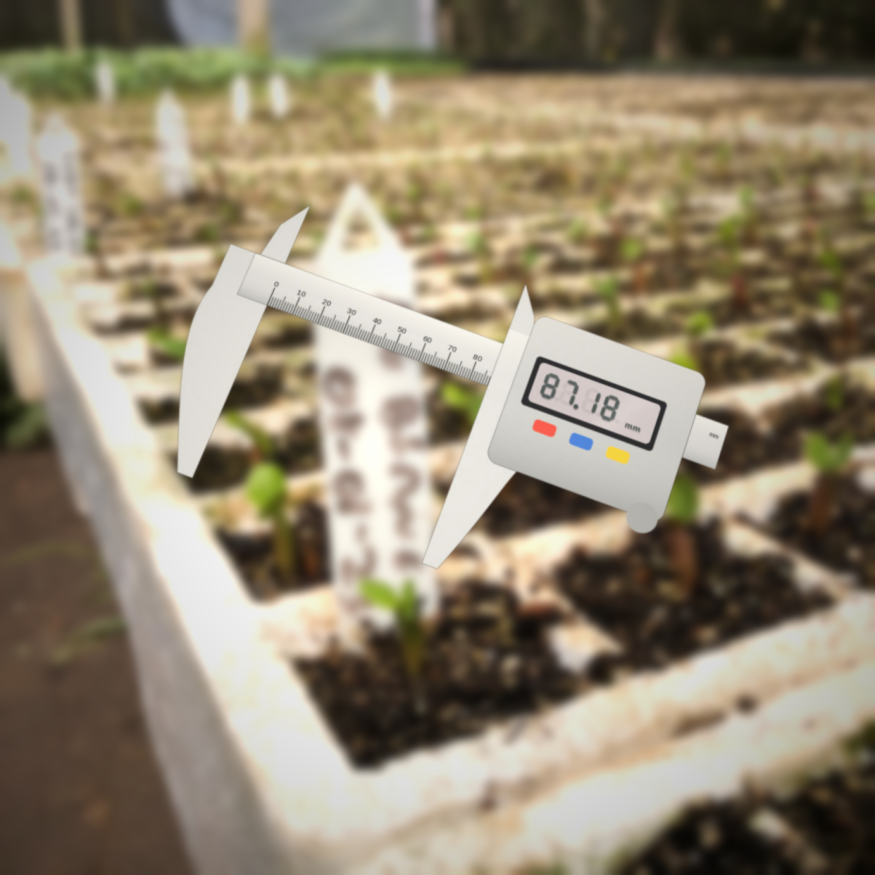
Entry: **87.18** mm
